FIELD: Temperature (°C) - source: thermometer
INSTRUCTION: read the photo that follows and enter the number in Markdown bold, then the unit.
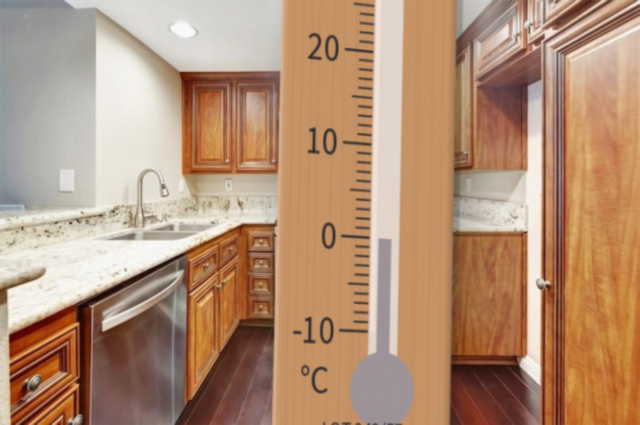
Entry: **0** °C
